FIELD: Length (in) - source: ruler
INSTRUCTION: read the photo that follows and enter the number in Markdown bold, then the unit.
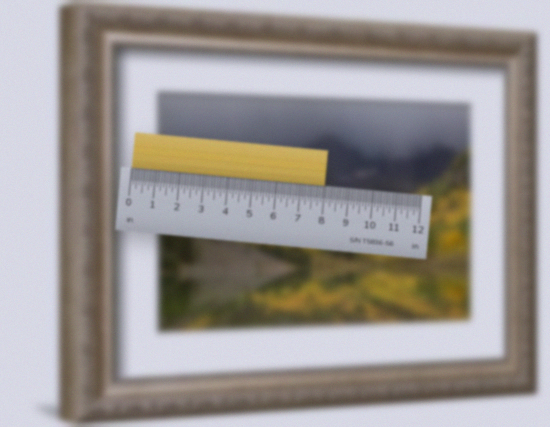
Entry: **8** in
